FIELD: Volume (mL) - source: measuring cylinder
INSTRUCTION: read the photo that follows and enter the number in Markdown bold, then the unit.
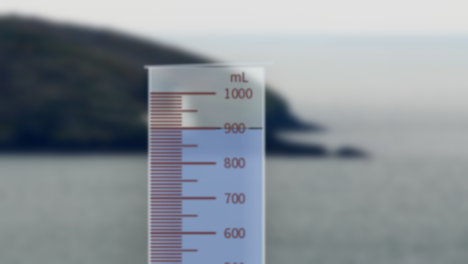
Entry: **900** mL
